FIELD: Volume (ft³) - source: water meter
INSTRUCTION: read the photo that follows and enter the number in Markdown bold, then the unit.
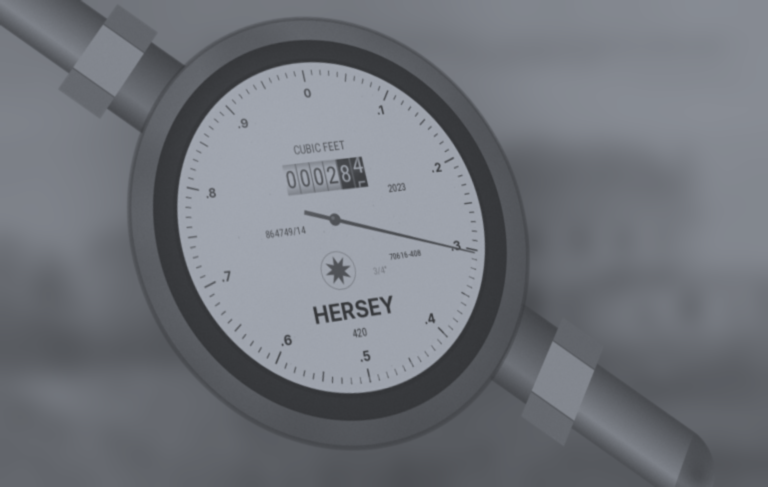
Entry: **284.30** ft³
